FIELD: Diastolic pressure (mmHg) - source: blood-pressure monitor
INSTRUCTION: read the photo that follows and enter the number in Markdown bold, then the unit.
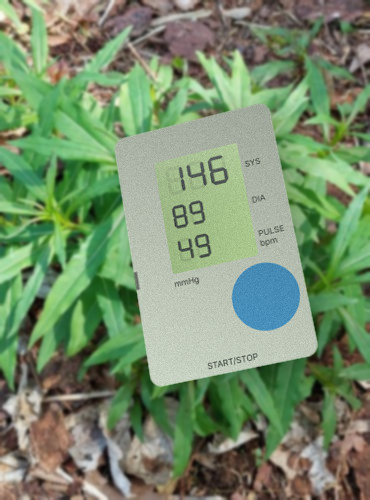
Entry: **89** mmHg
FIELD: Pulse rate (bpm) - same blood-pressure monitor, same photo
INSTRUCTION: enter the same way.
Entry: **49** bpm
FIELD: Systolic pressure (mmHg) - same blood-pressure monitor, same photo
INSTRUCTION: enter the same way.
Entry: **146** mmHg
